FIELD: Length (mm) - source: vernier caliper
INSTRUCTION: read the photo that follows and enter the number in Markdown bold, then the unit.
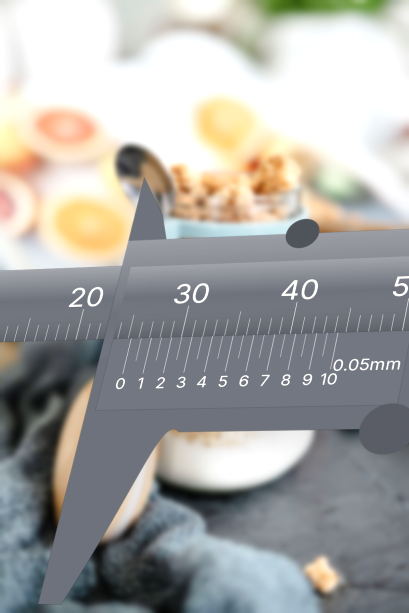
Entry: **25.3** mm
